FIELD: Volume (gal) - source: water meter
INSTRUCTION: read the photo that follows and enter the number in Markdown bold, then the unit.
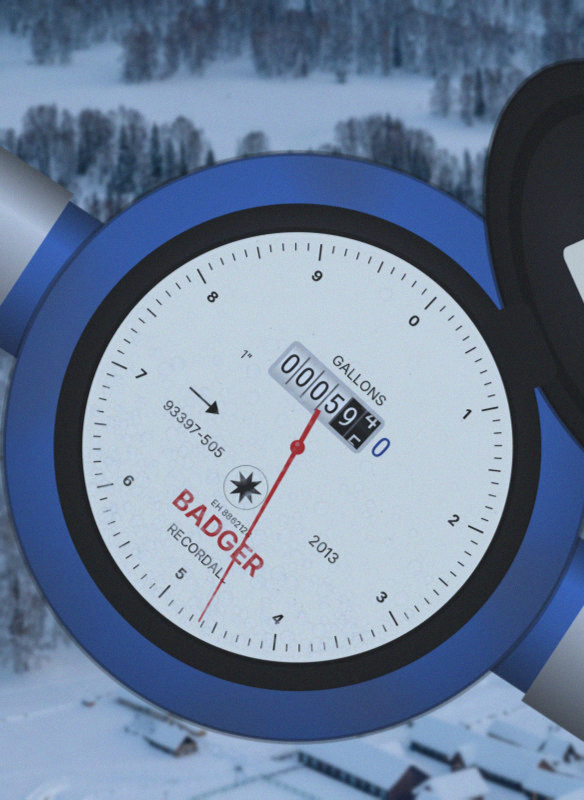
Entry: **5944.6** gal
